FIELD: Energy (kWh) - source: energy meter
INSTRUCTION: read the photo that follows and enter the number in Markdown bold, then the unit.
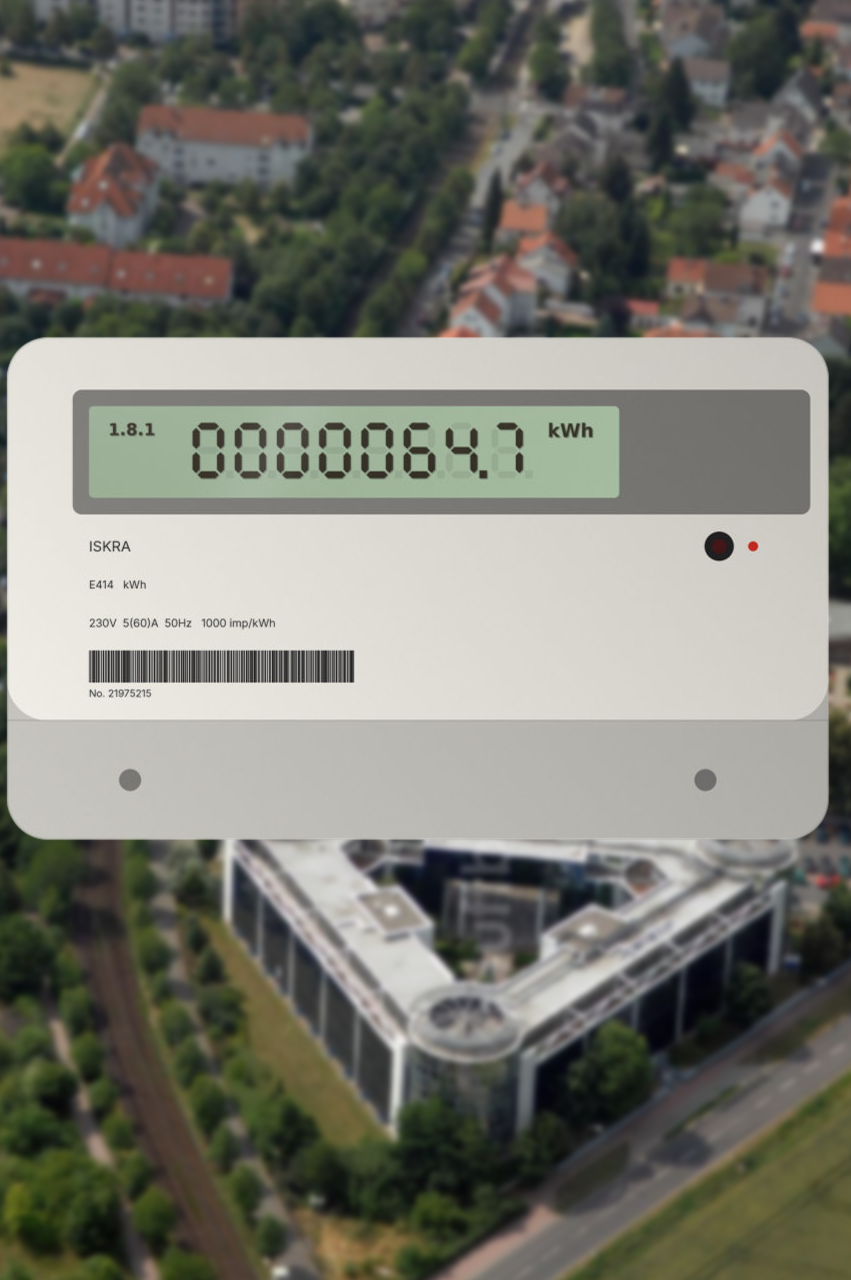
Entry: **64.7** kWh
